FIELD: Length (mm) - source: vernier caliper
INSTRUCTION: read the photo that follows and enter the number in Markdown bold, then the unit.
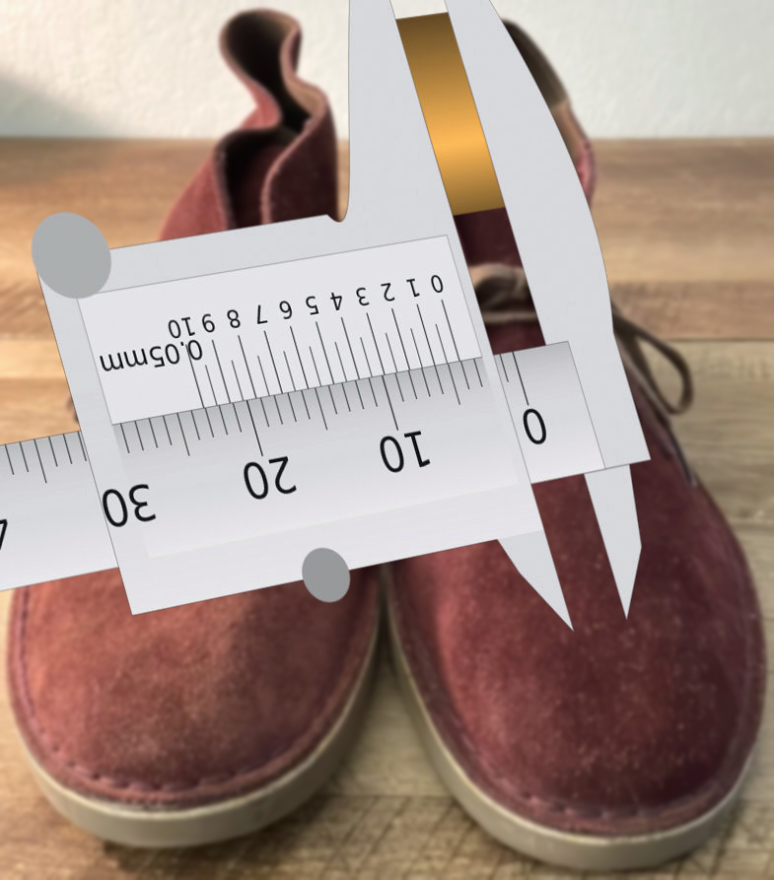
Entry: **4.1** mm
